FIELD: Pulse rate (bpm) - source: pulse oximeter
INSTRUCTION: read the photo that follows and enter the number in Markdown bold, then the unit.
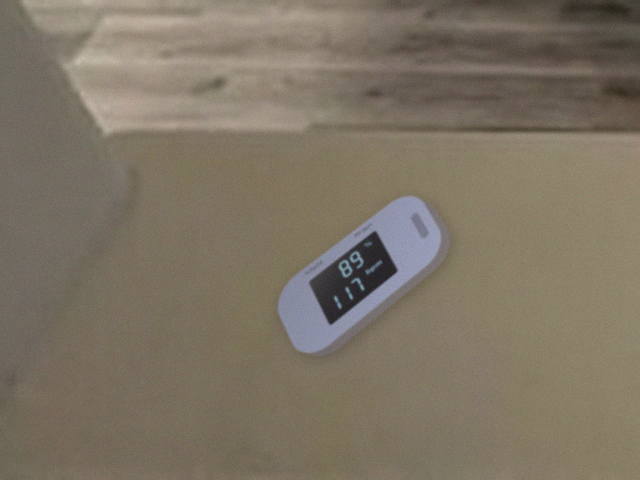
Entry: **117** bpm
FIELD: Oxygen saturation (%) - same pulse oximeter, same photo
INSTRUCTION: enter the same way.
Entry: **89** %
